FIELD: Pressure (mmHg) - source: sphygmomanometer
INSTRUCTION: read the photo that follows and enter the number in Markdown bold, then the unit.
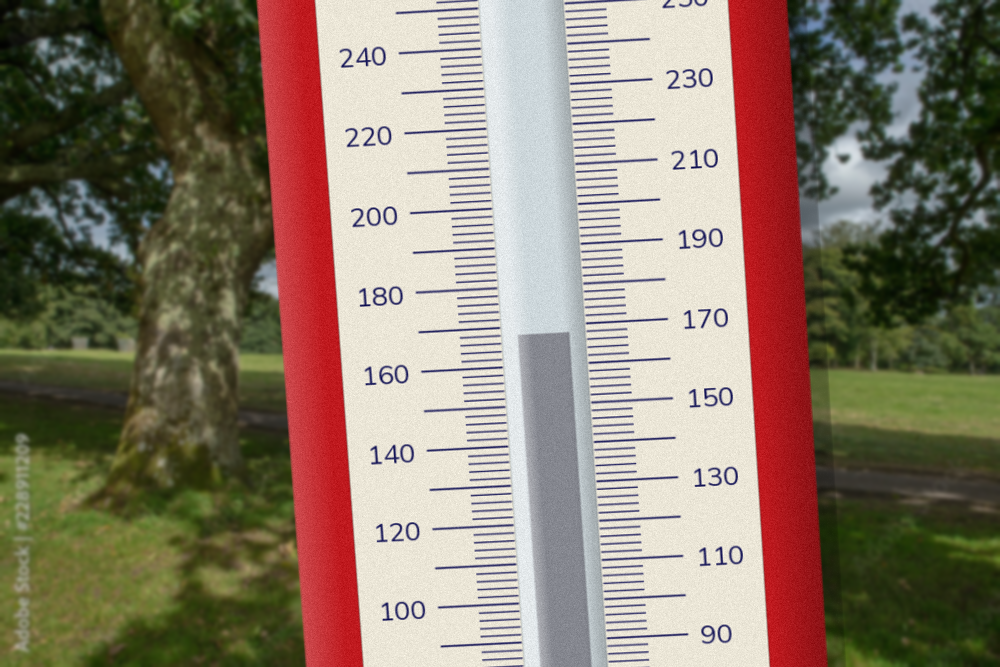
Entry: **168** mmHg
